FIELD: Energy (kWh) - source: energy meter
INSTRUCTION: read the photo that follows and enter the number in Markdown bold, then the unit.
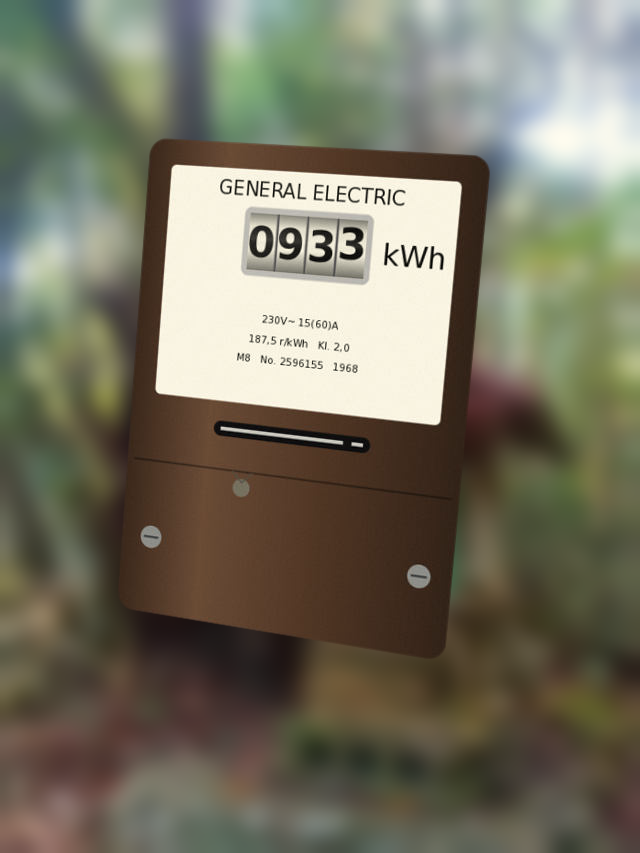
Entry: **933** kWh
